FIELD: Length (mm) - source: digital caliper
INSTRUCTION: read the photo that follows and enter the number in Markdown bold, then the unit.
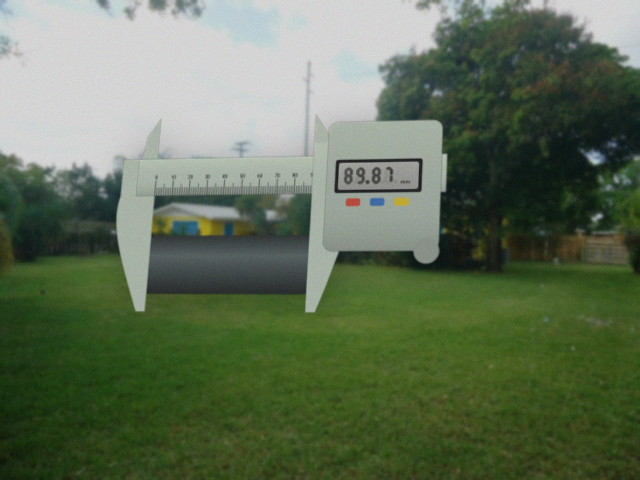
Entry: **89.87** mm
